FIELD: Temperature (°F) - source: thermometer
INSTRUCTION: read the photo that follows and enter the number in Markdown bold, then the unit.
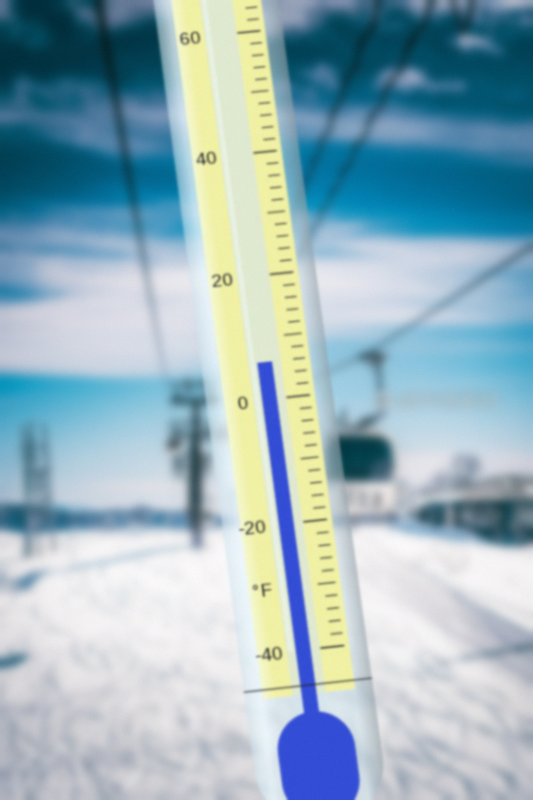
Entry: **6** °F
